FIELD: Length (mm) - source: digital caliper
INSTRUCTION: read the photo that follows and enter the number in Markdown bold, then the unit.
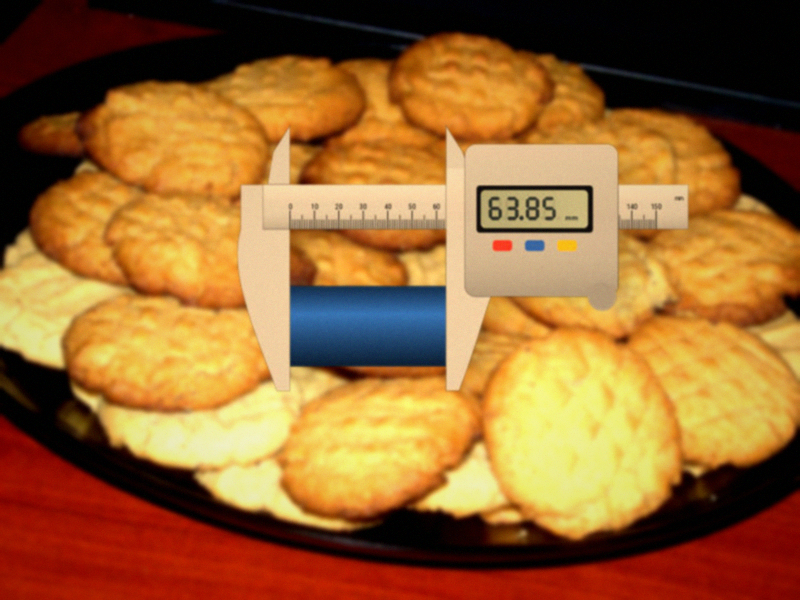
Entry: **63.85** mm
